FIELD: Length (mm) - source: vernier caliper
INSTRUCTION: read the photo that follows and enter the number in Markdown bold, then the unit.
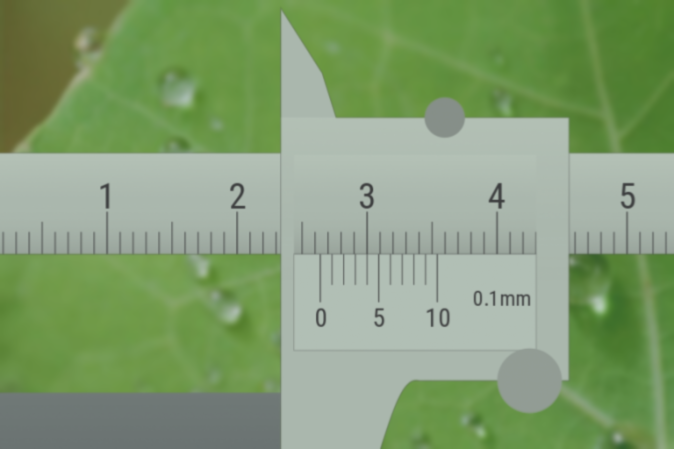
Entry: **26.4** mm
